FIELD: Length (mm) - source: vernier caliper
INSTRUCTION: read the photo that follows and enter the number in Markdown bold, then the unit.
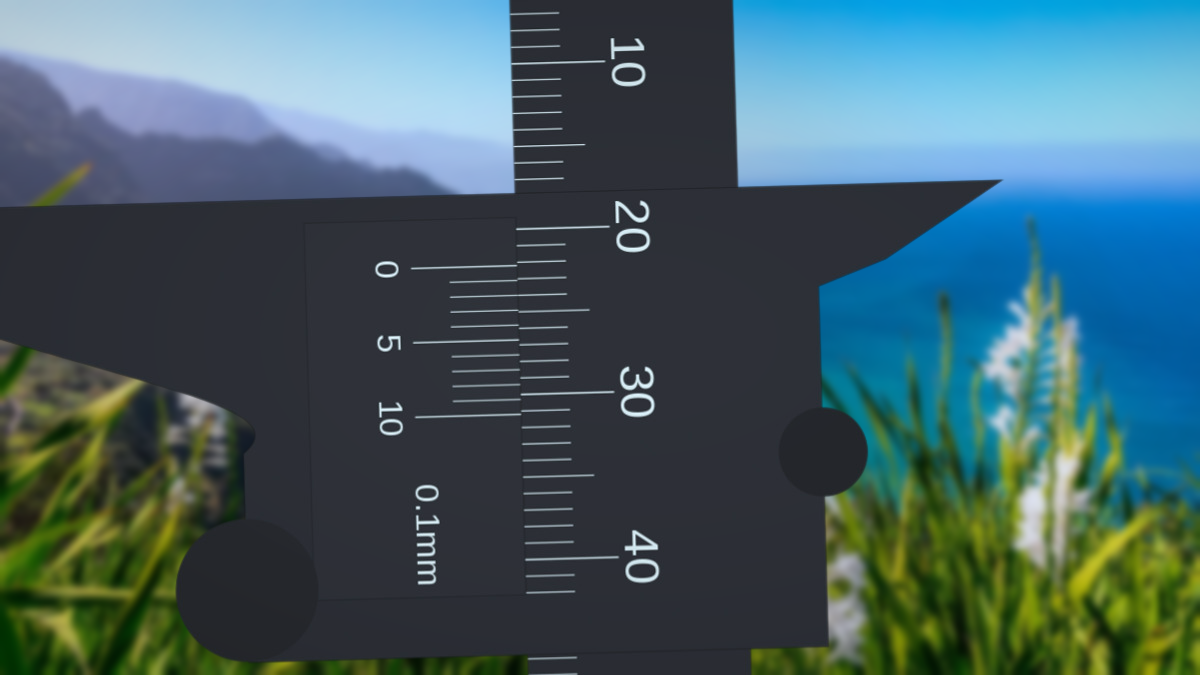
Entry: **22.2** mm
